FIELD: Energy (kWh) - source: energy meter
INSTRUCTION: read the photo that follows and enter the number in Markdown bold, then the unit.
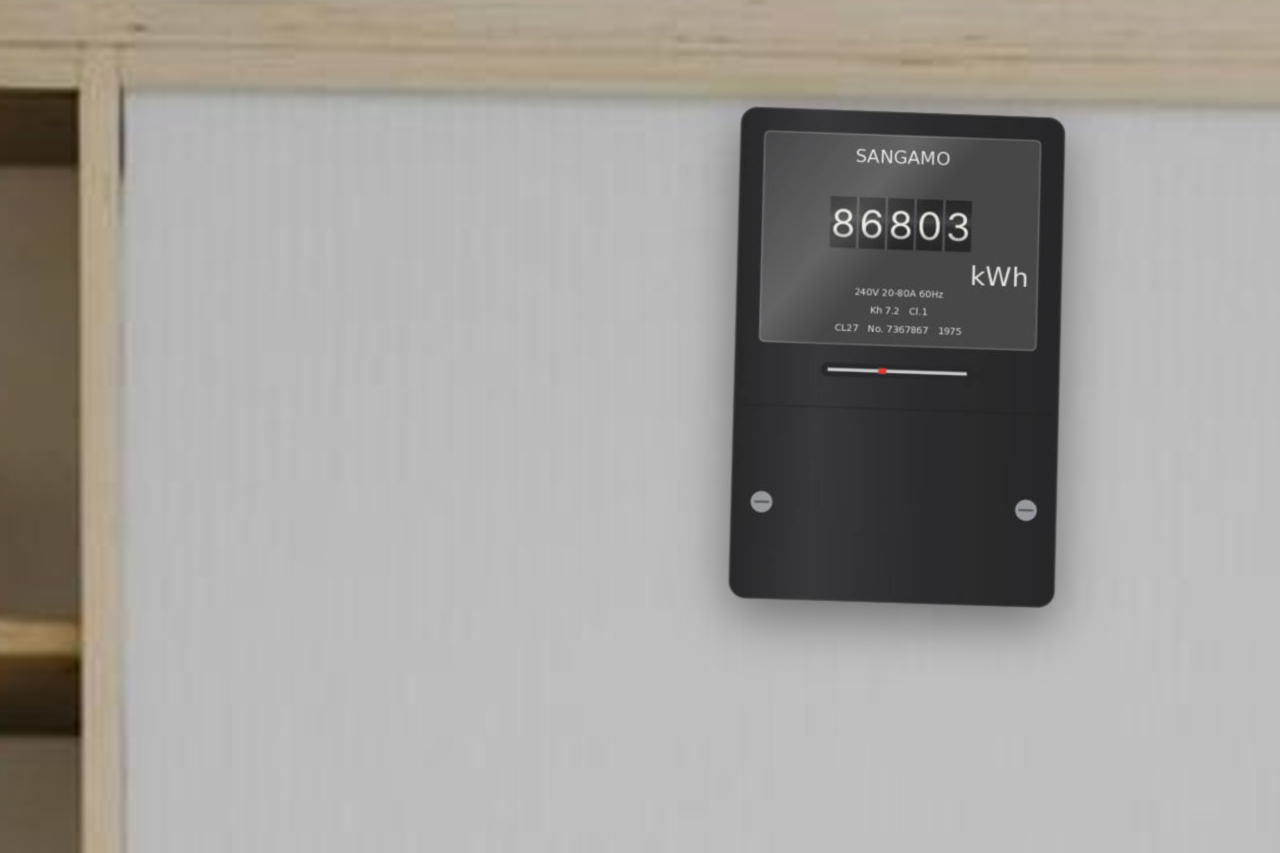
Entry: **86803** kWh
